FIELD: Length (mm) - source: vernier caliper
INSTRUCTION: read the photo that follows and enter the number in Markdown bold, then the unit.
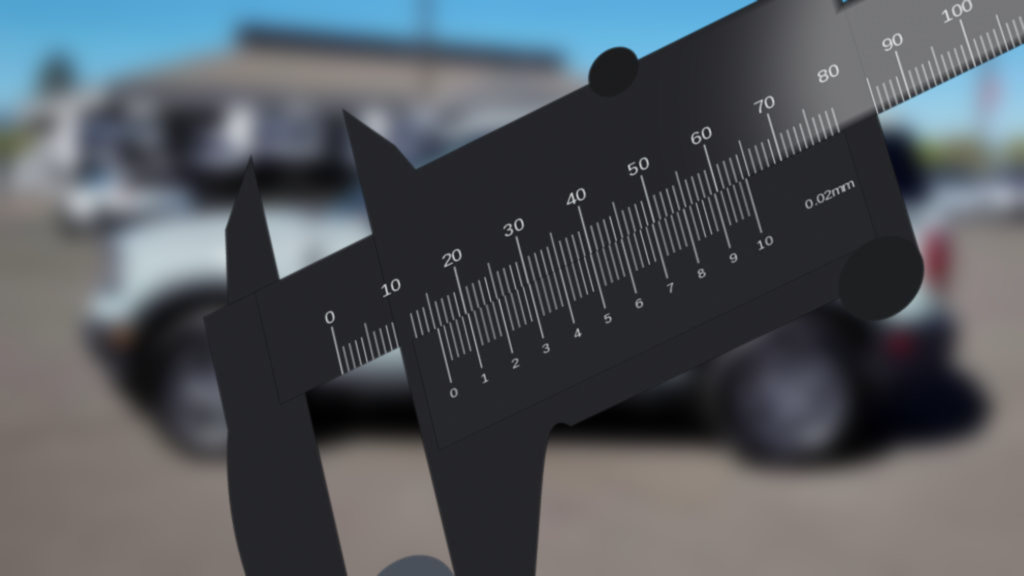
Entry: **15.4** mm
